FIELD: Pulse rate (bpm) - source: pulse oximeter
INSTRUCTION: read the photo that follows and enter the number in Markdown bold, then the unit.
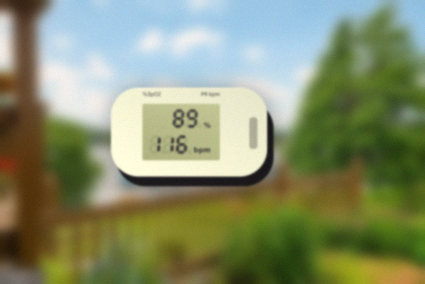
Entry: **116** bpm
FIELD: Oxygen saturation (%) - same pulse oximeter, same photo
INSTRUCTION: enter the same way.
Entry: **89** %
